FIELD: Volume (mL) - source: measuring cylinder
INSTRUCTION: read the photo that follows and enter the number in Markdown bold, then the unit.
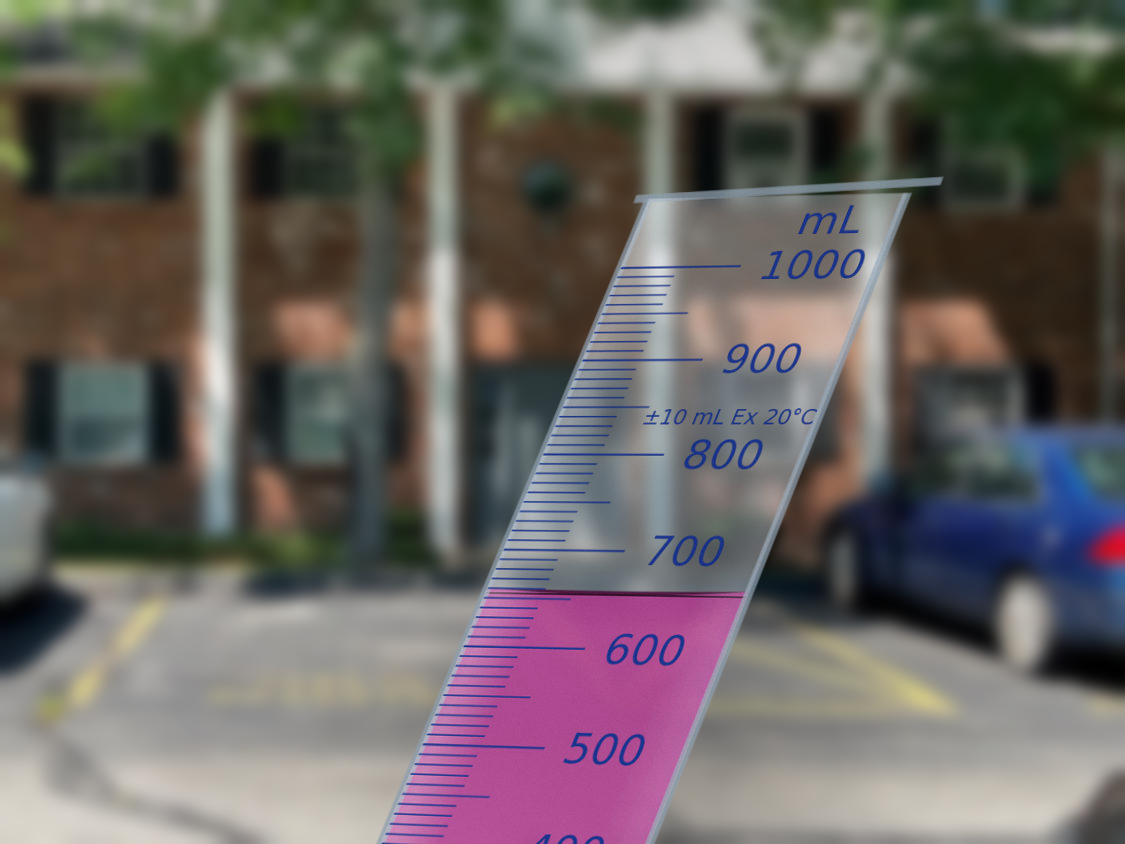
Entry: **655** mL
